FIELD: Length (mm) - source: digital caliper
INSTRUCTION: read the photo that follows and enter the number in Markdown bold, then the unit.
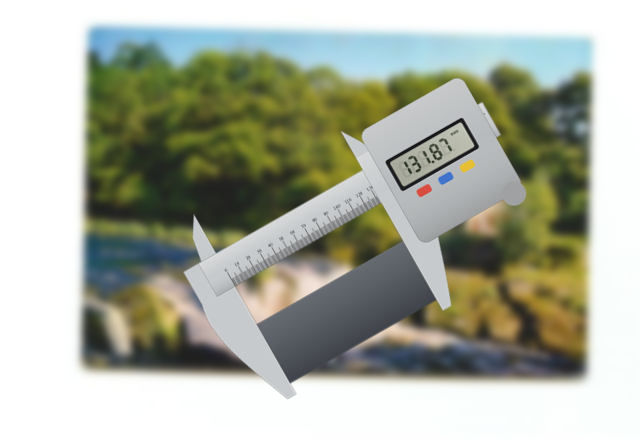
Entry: **131.87** mm
